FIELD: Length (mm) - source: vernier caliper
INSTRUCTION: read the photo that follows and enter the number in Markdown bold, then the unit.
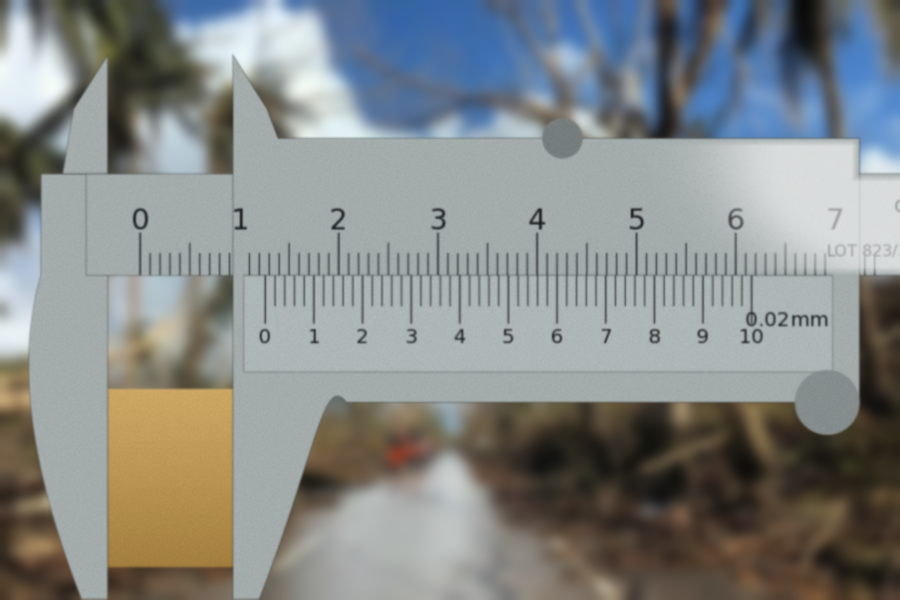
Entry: **12.6** mm
